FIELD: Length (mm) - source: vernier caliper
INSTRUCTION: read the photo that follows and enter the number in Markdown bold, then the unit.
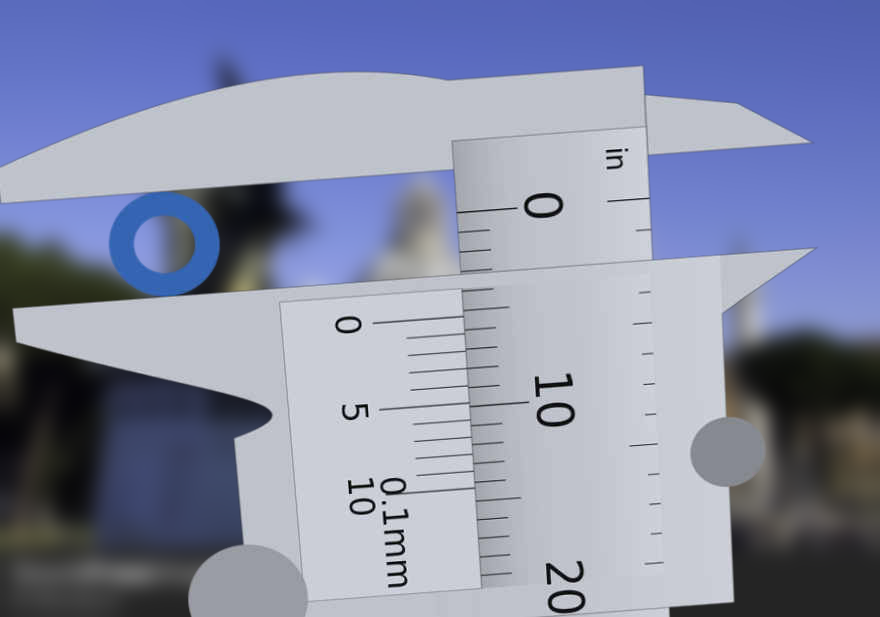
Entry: **5.3** mm
